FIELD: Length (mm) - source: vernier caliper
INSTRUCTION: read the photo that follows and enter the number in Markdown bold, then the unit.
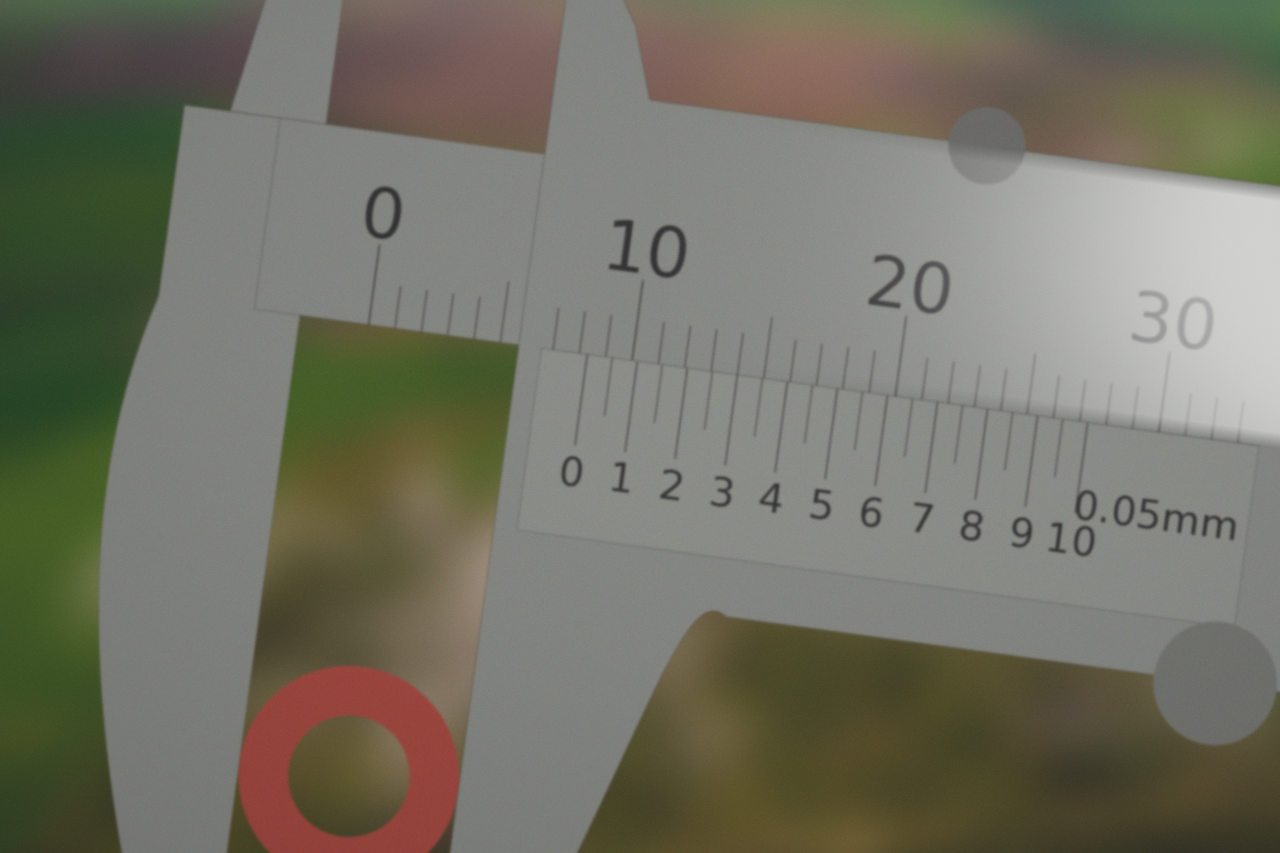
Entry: **8.3** mm
